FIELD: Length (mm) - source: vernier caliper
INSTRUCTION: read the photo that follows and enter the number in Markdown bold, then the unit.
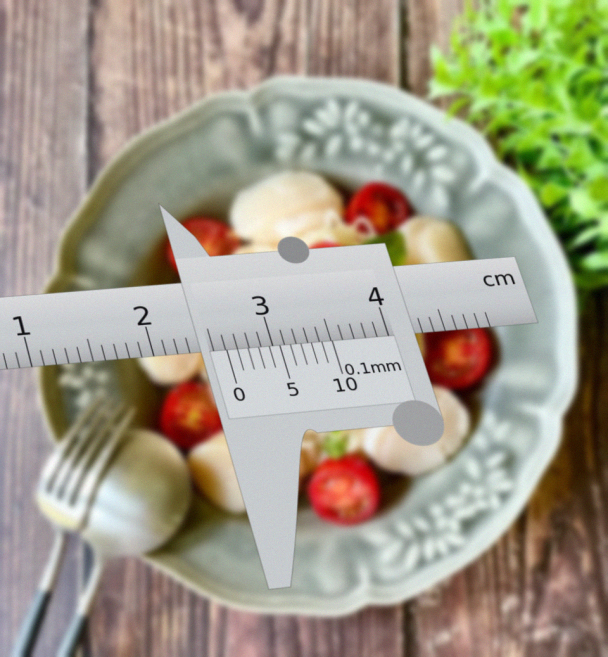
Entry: **26.1** mm
